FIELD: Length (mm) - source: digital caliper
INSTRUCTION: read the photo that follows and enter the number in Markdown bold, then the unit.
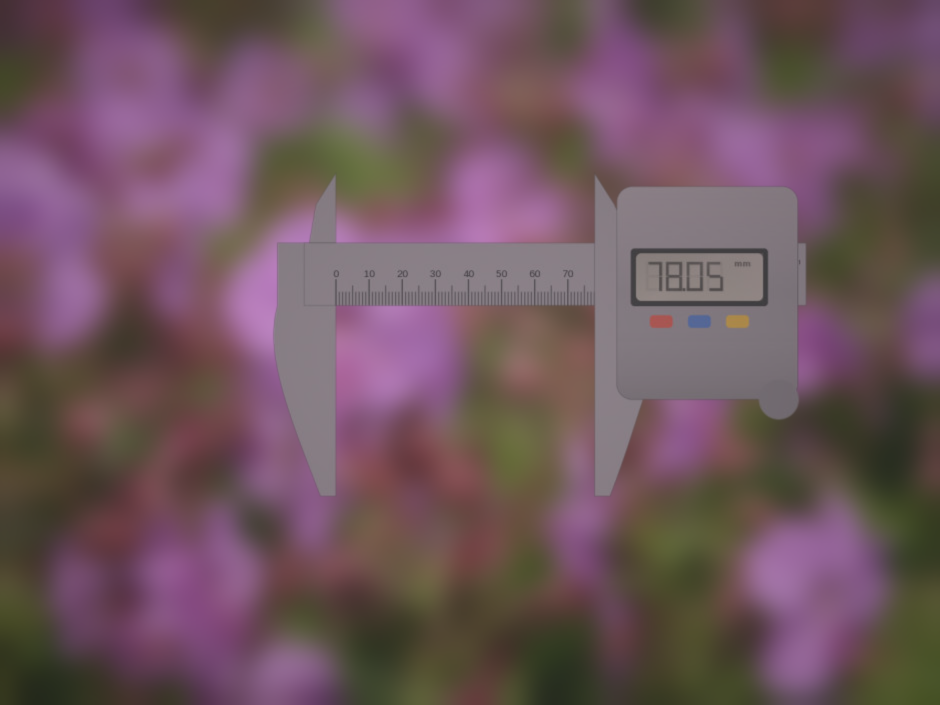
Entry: **78.05** mm
